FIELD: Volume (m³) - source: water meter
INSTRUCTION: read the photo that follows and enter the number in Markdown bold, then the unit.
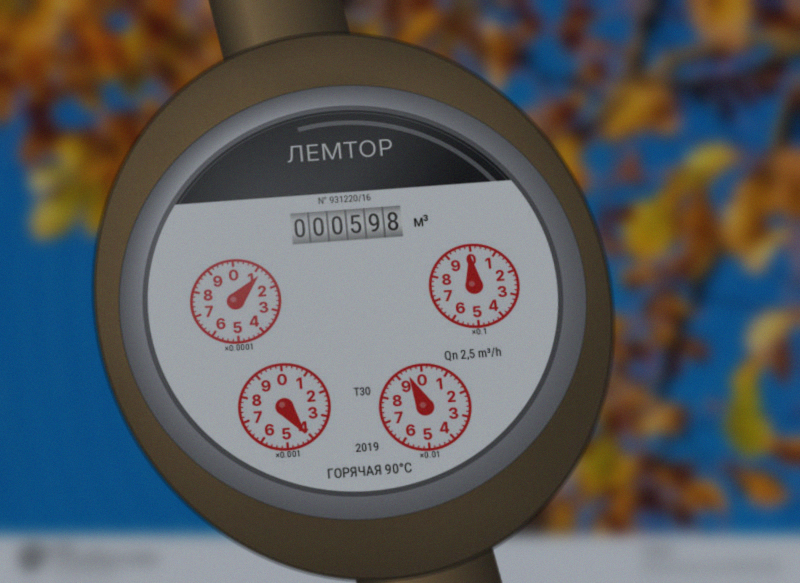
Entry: **597.9941** m³
